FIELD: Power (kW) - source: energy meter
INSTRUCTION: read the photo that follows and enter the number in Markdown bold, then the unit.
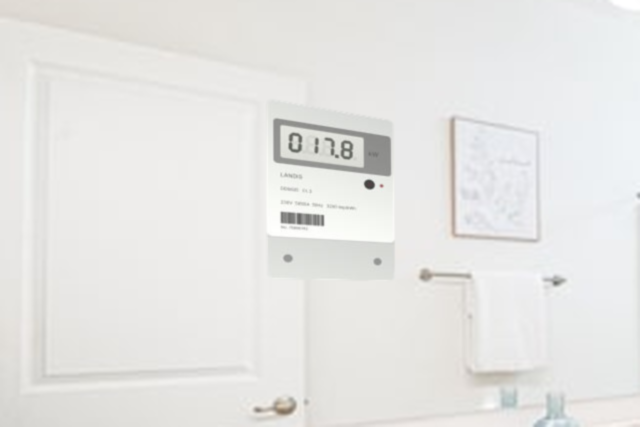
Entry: **17.8** kW
